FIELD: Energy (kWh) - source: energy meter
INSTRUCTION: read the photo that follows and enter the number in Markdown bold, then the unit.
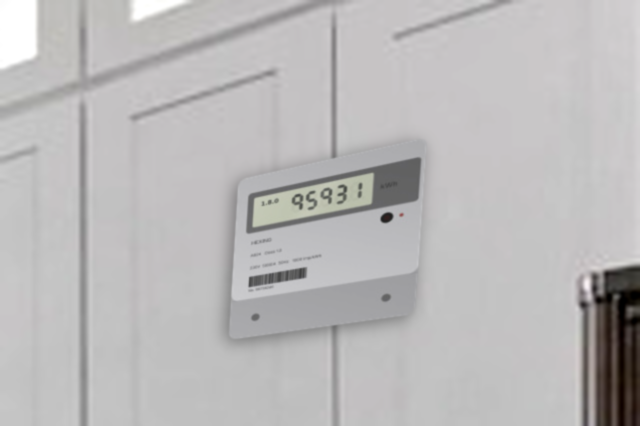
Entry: **95931** kWh
